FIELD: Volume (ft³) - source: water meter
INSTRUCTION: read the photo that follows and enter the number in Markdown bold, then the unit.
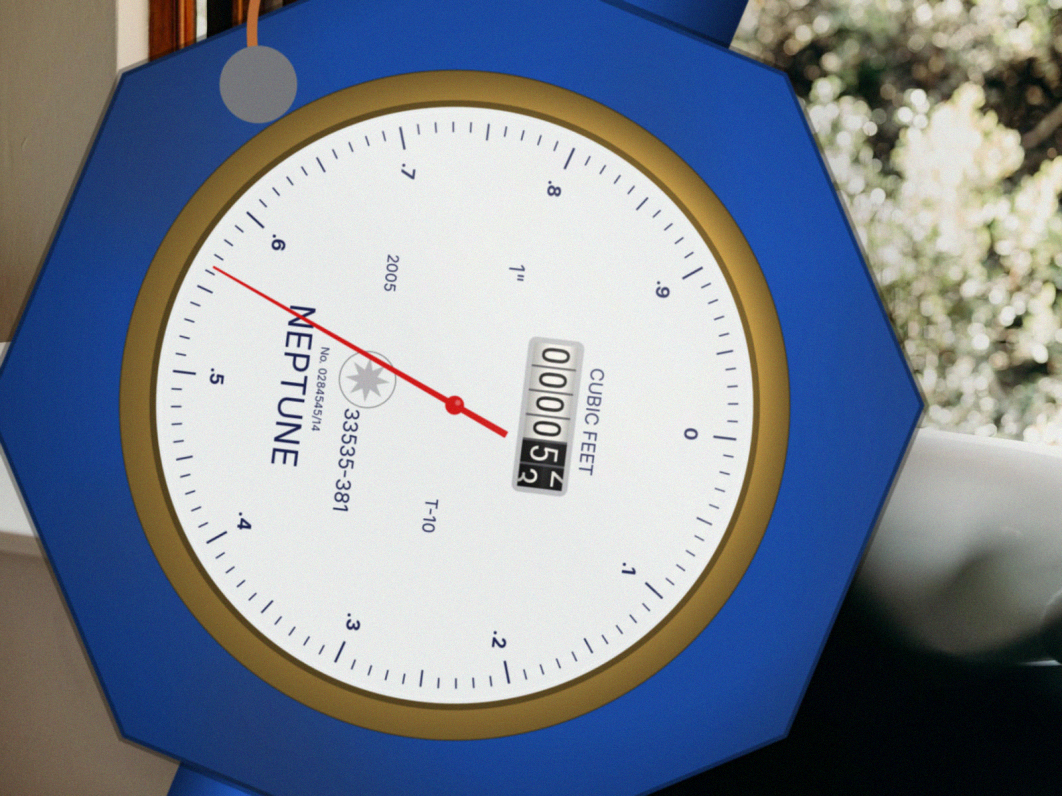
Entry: **52.56** ft³
